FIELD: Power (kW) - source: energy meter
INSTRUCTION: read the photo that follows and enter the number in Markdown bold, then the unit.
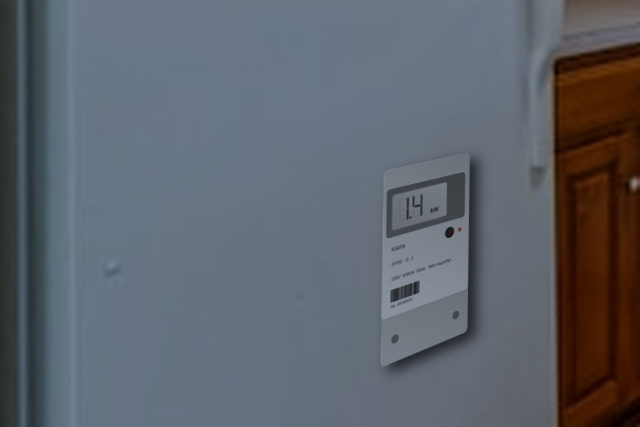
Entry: **1.4** kW
